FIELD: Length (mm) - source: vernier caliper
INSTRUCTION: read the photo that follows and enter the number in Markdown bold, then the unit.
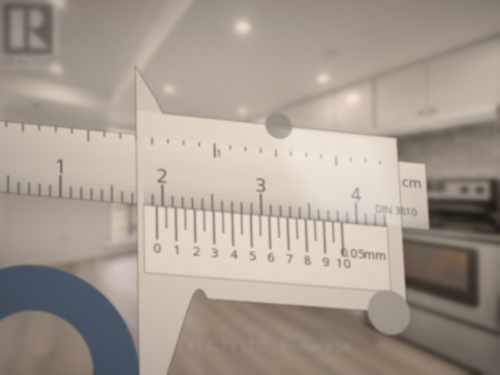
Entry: **19.4** mm
